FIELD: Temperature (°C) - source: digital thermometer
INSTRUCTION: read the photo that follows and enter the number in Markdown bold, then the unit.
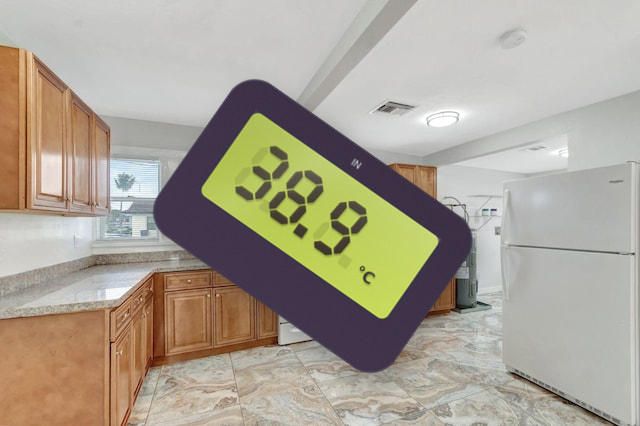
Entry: **38.9** °C
